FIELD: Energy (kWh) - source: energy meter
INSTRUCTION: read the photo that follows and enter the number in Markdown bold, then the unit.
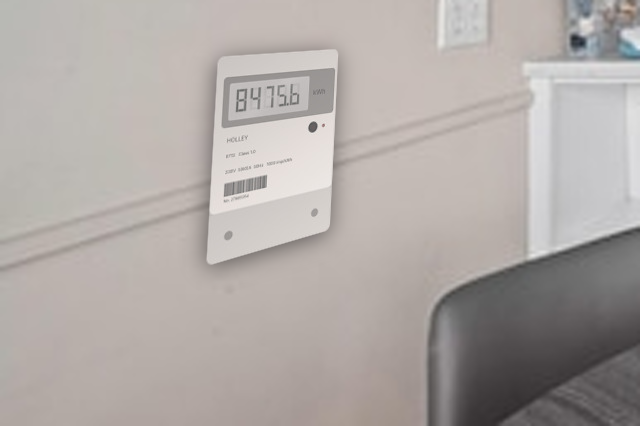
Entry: **8475.6** kWh
